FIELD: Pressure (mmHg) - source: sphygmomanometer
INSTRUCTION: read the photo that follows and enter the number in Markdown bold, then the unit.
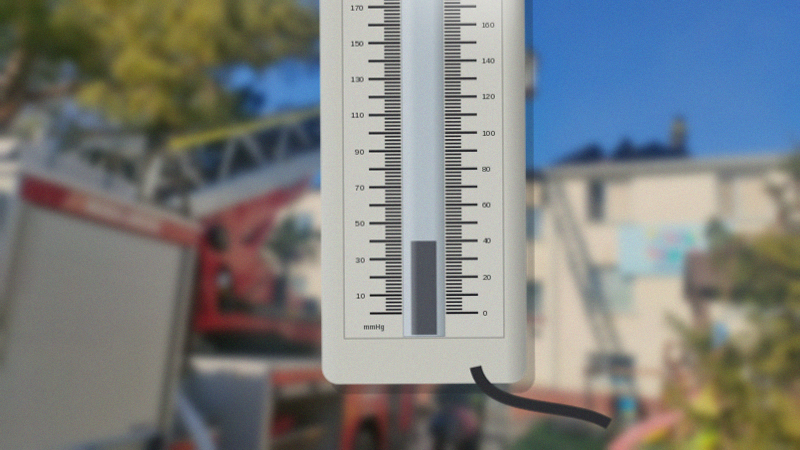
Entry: **40** mmHg
